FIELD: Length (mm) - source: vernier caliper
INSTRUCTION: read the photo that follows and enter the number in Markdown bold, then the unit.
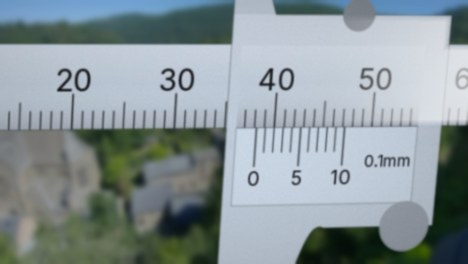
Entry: **38.2** mm
